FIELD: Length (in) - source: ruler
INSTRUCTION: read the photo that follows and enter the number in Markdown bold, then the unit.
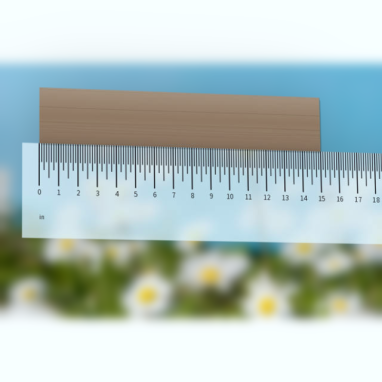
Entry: **15** in
